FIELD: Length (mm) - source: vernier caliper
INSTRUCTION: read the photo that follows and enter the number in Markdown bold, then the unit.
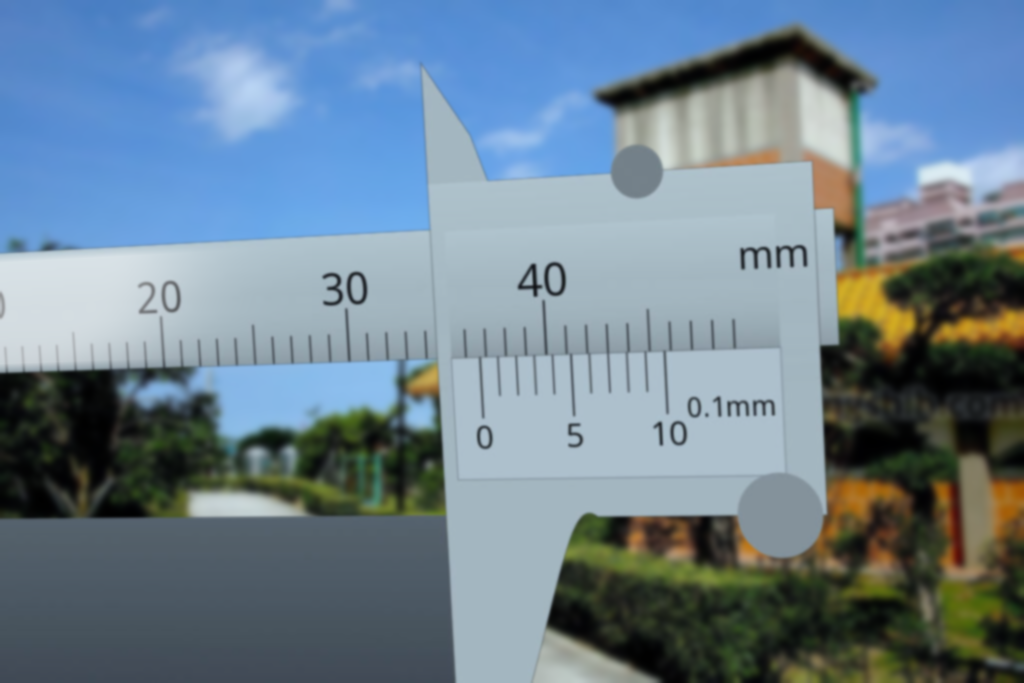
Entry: **36.7** mm
